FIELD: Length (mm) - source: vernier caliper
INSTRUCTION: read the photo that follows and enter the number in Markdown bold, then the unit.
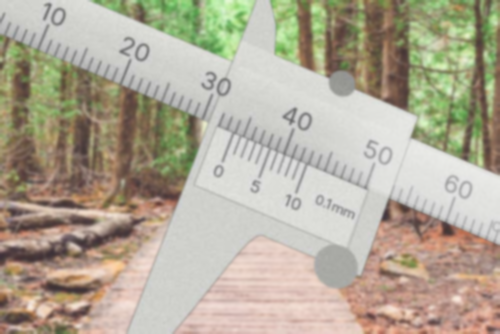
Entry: **33.8** mm
